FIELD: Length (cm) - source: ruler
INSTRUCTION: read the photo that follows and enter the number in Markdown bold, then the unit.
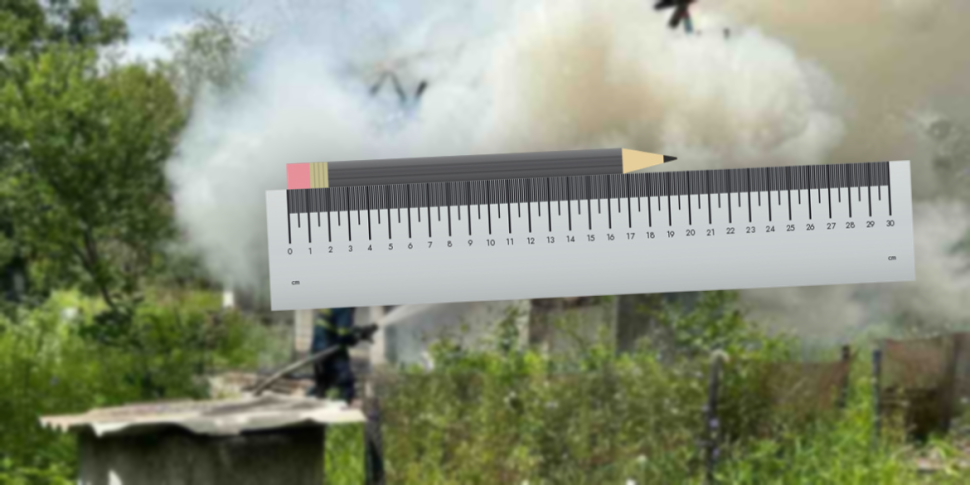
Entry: **19.5** cm
